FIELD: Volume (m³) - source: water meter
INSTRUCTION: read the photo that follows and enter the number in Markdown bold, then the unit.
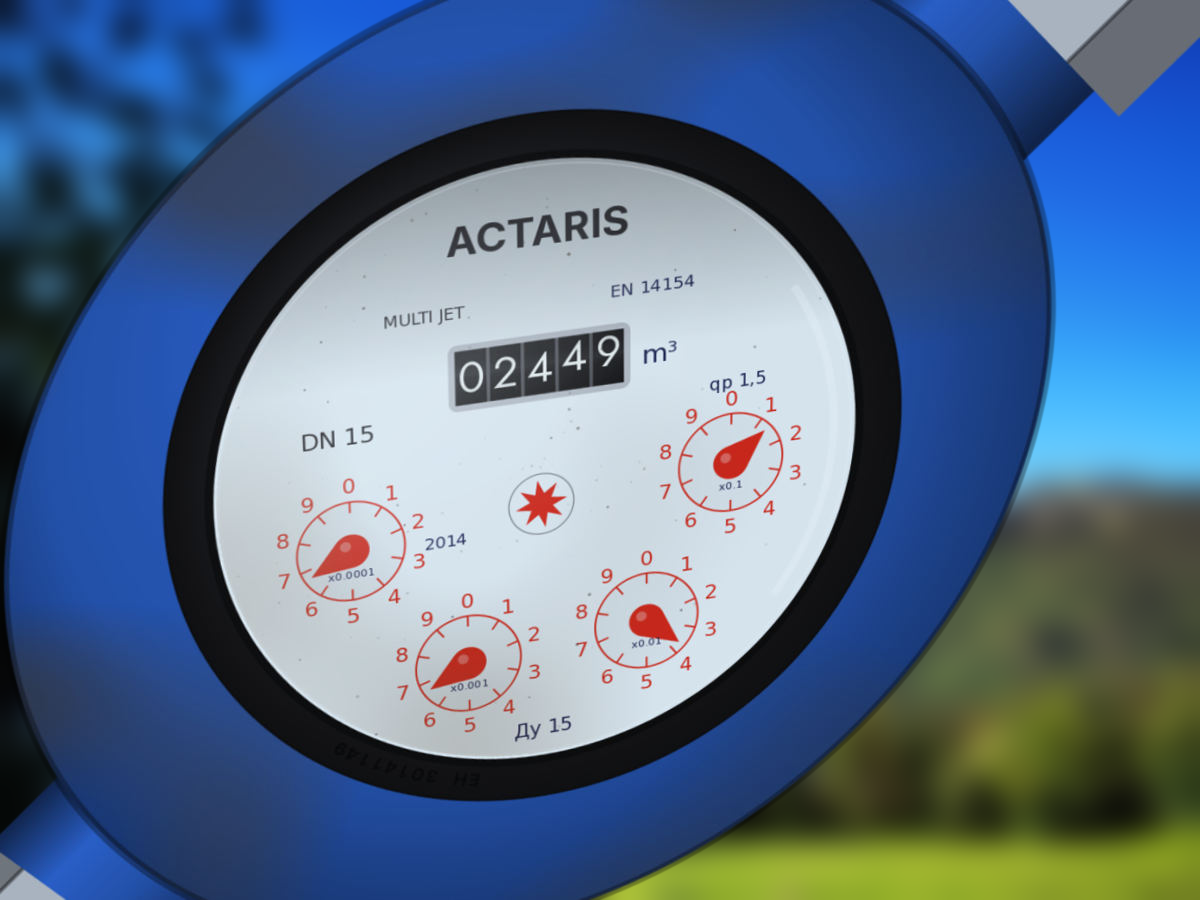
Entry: **2449.1366** m³
